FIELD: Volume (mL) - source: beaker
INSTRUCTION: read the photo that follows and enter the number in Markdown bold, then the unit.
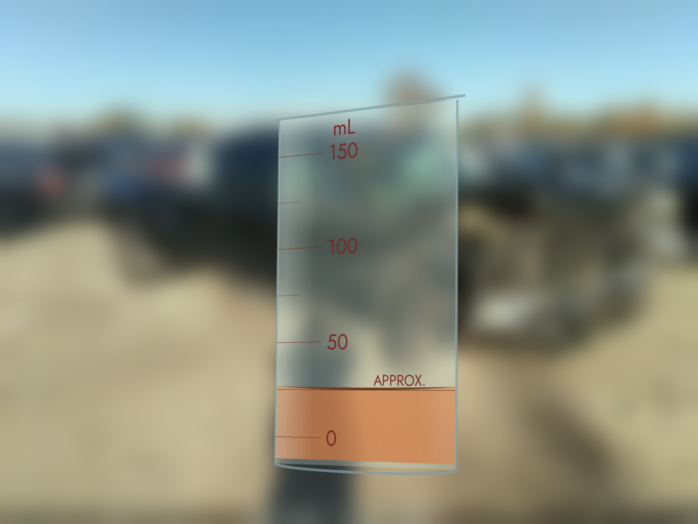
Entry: **25** mL
